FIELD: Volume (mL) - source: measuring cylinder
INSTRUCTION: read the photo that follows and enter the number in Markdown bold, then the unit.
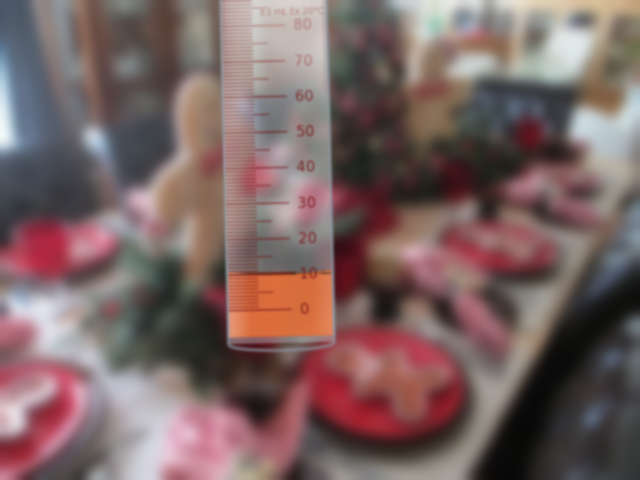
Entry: **10** mL
